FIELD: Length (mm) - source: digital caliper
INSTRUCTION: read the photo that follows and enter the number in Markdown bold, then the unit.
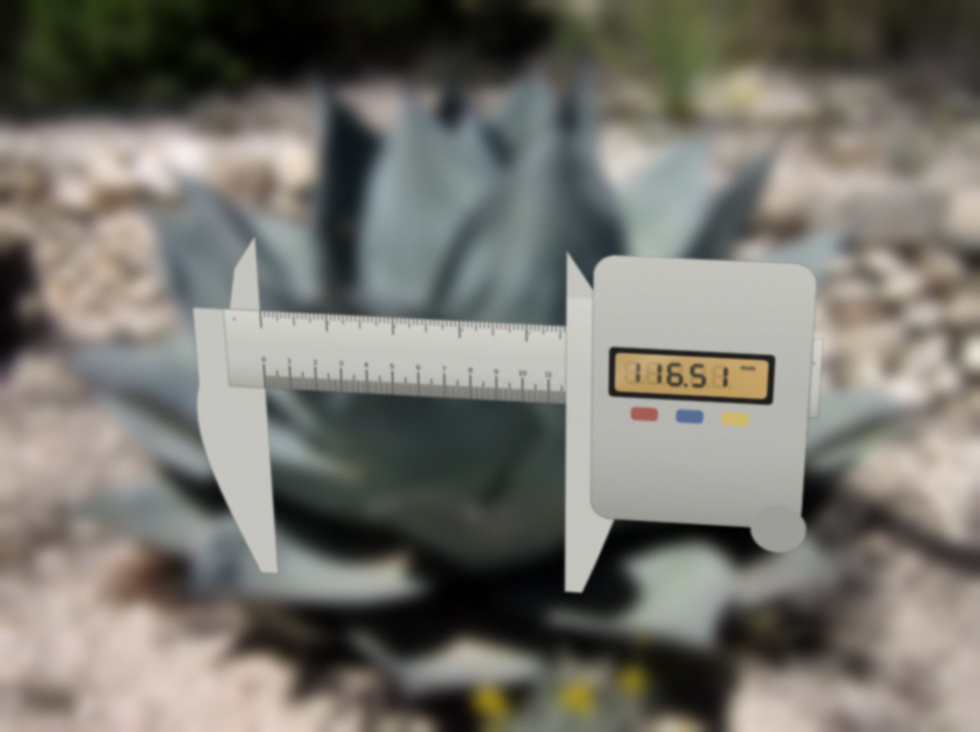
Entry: **116.51** mm
